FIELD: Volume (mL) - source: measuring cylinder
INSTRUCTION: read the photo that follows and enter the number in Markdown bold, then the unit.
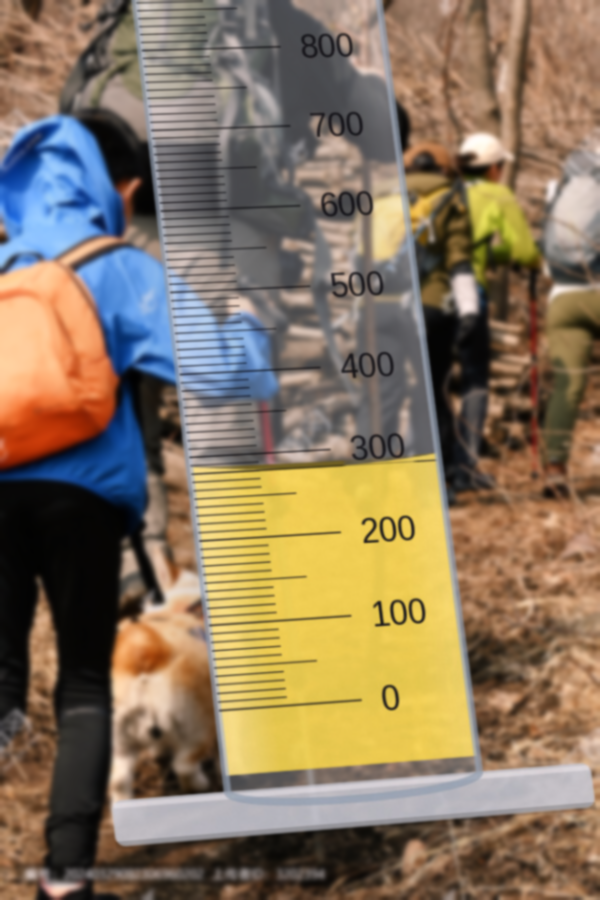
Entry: **280** mL
